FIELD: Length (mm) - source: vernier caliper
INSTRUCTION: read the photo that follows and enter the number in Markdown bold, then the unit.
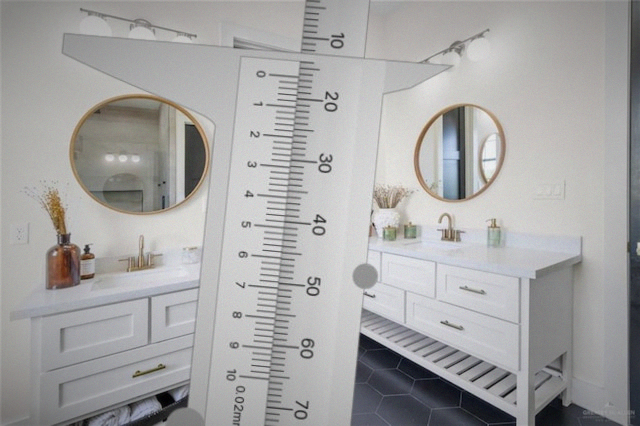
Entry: **16.5** mm
